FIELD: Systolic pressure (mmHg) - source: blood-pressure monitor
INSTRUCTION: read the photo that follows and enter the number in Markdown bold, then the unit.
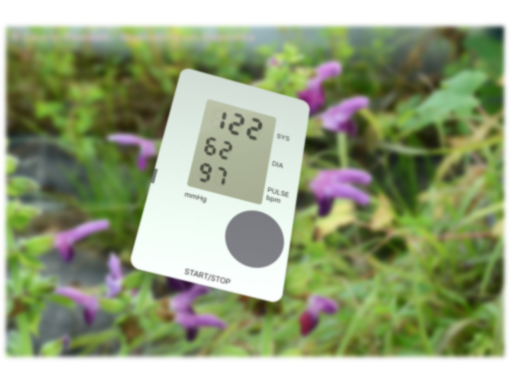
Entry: **122** mmHg
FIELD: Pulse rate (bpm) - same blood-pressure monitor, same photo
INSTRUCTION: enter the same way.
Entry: **97** bpm
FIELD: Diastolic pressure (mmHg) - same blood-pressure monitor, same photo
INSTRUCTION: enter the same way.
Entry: **62** mmHg
